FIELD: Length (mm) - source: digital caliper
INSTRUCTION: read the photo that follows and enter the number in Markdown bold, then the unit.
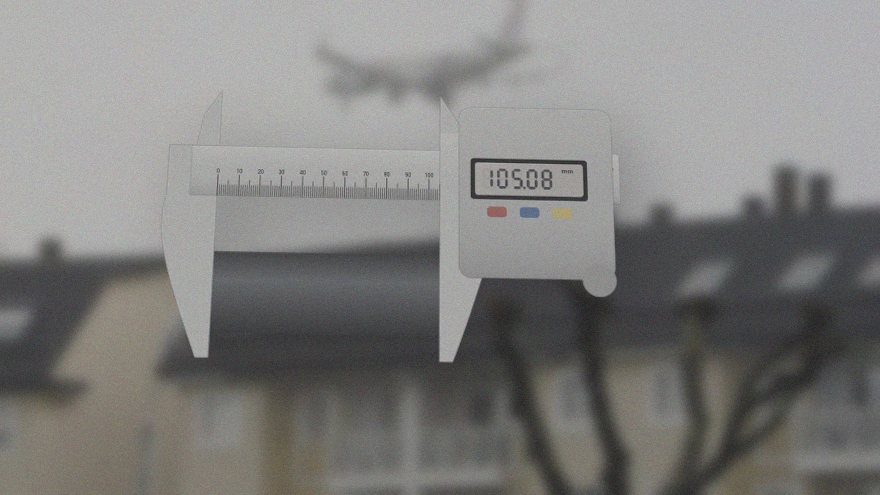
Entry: **105.08** mm
